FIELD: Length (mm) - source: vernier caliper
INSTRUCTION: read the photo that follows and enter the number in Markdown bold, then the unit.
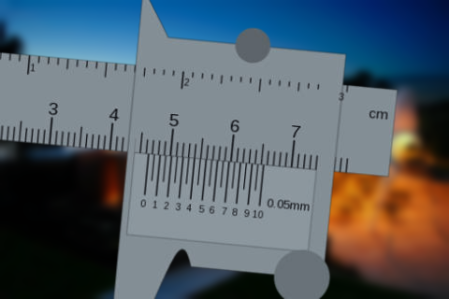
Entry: **46.4** mm
